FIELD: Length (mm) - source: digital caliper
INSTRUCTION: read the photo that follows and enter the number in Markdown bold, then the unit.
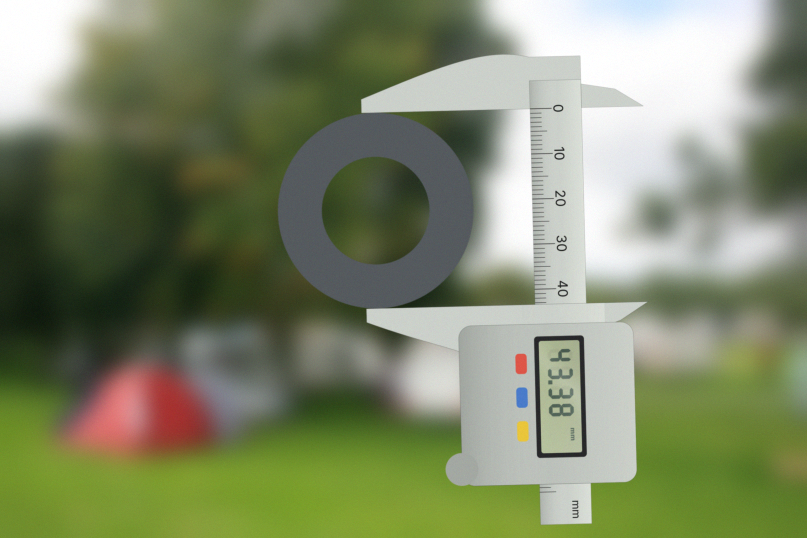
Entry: **43.38** mm
